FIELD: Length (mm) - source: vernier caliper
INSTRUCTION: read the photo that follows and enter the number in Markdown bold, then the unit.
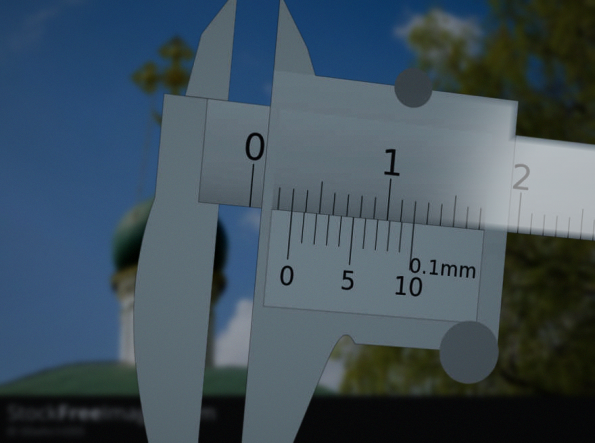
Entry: **3.0** mm
